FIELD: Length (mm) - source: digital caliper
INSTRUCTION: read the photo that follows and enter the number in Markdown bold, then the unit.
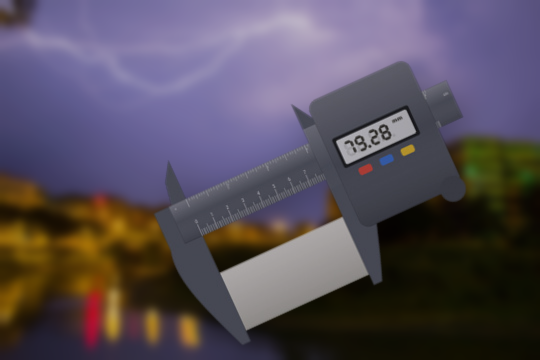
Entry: **79.28** mm
